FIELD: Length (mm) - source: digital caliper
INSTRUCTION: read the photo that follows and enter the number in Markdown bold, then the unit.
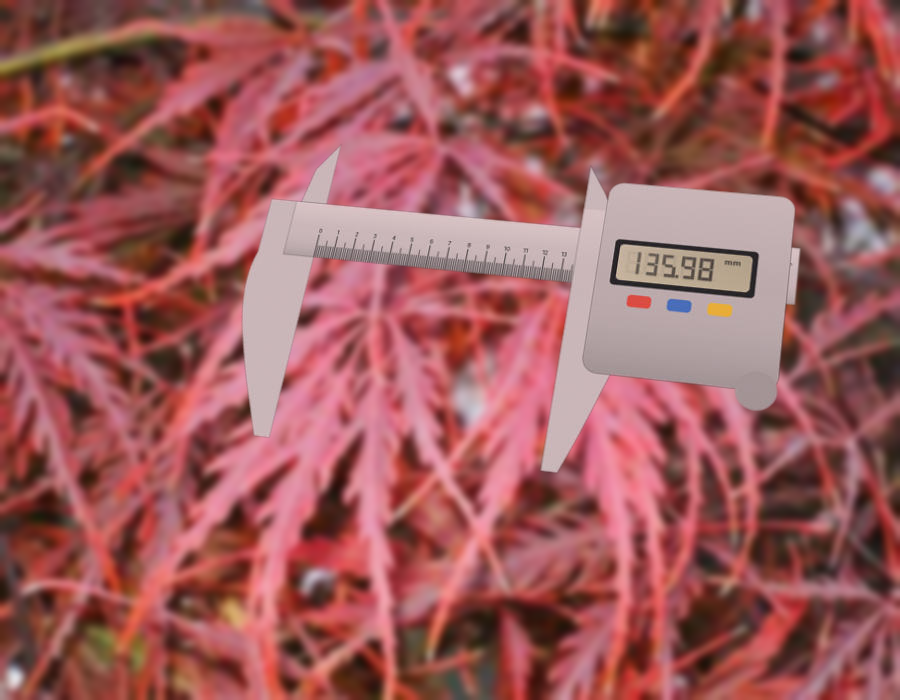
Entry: **135.98** mm
